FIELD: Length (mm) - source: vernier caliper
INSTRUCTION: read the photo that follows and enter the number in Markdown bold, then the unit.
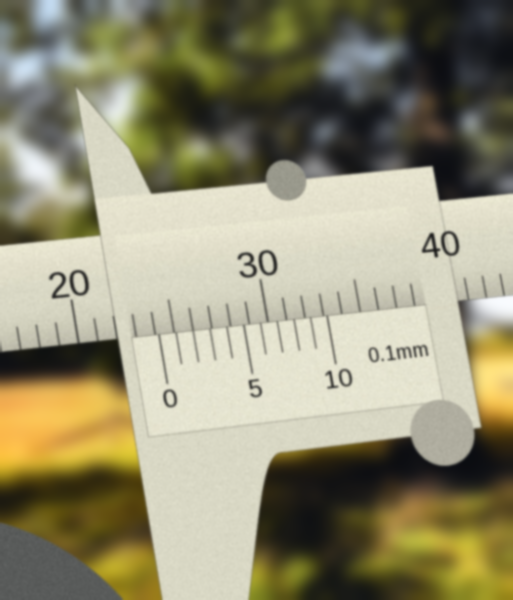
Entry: **24.2** mm
